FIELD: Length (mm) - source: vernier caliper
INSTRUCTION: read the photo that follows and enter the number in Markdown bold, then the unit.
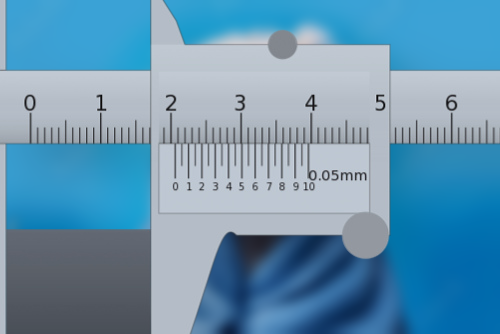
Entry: **20.6** mm
